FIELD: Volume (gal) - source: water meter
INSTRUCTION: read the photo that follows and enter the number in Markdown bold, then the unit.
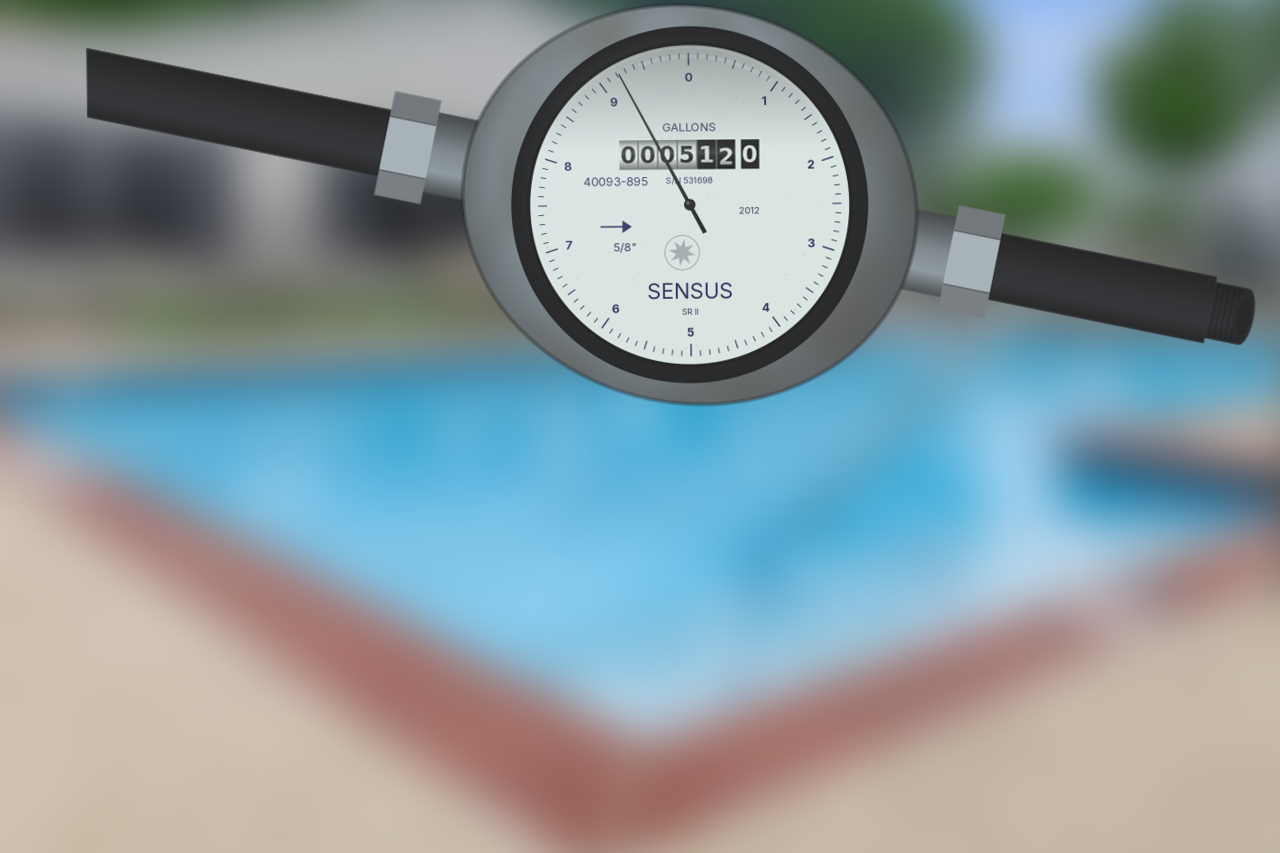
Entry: **5119.2** gal
